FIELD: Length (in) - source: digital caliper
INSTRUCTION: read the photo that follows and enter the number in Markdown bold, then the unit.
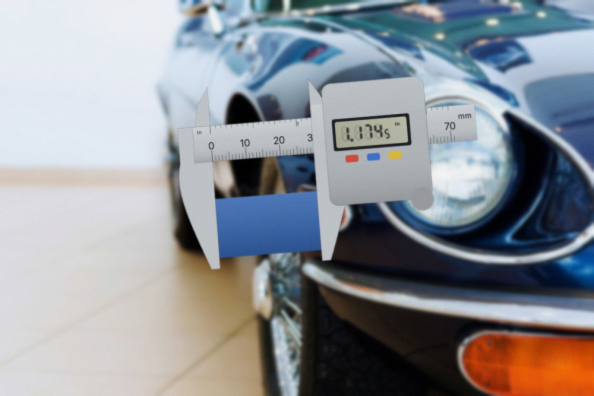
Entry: **1.1745** in
